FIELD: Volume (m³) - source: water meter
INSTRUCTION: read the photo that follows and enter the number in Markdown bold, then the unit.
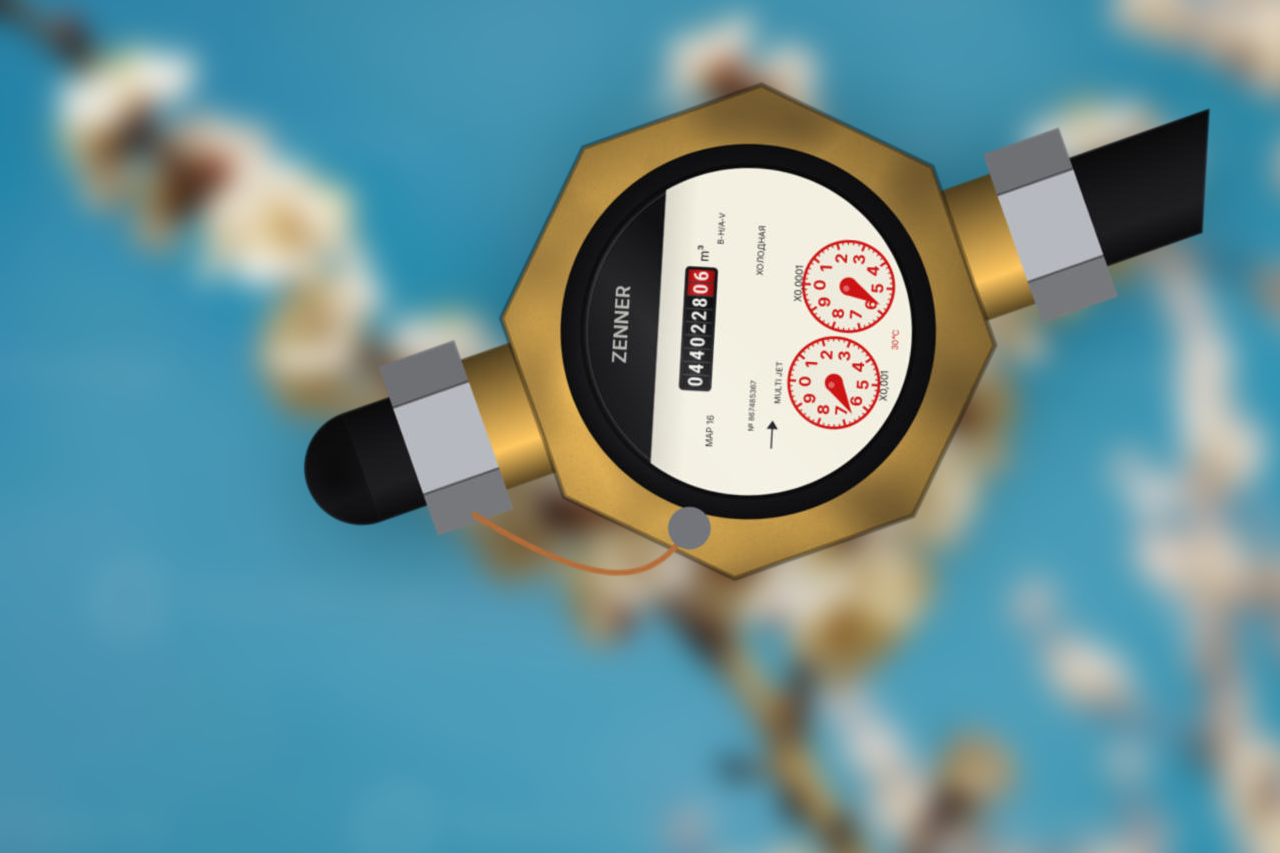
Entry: **440228.0665** m³
